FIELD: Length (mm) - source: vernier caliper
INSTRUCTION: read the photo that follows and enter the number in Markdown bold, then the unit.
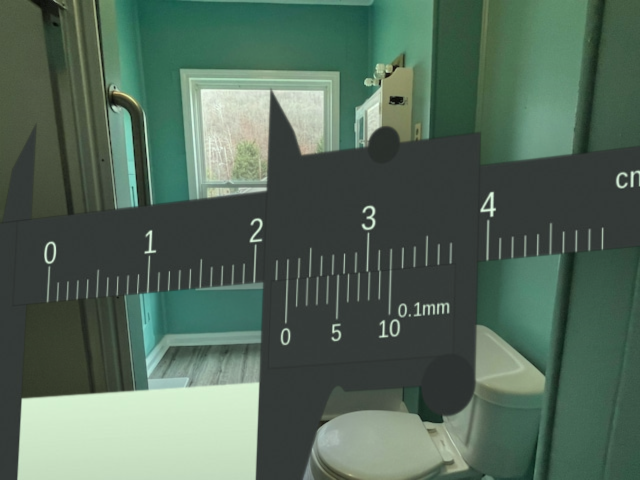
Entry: **23.0** mm
